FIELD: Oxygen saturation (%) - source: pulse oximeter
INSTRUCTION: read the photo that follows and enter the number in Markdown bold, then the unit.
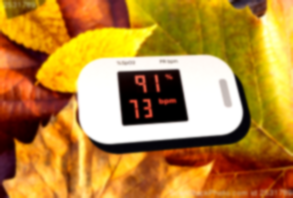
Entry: **91** %
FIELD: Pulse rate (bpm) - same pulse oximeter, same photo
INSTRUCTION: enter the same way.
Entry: **73** bpm
